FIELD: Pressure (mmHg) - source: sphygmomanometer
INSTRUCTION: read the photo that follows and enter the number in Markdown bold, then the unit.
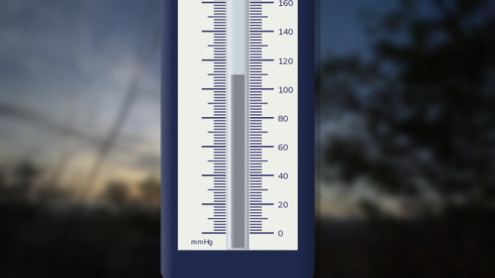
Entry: **110** mmHg
